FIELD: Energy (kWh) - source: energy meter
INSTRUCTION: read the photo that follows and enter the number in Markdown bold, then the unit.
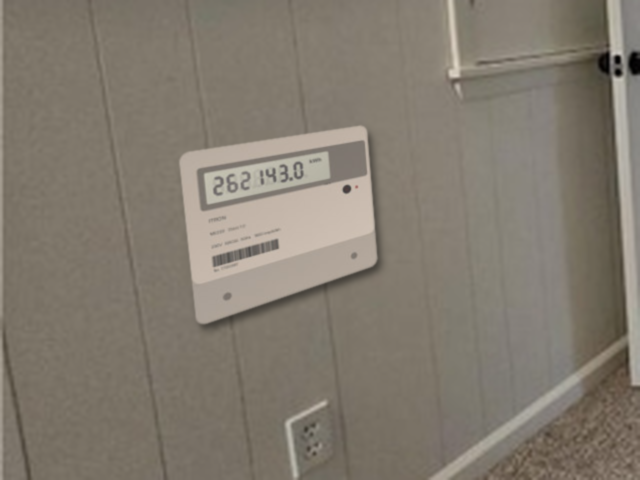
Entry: **262143.0** kWh
